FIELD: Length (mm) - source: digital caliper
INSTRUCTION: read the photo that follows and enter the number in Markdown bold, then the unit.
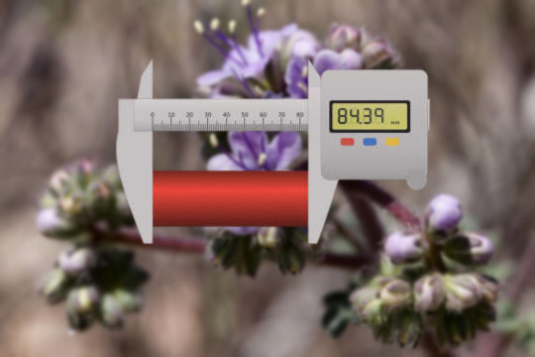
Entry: **84.39** mm
